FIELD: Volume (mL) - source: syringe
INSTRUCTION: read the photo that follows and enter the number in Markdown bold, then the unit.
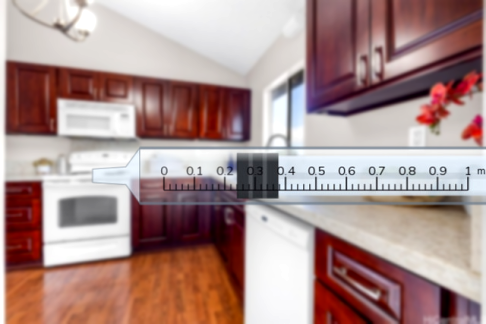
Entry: **0.24** mL
